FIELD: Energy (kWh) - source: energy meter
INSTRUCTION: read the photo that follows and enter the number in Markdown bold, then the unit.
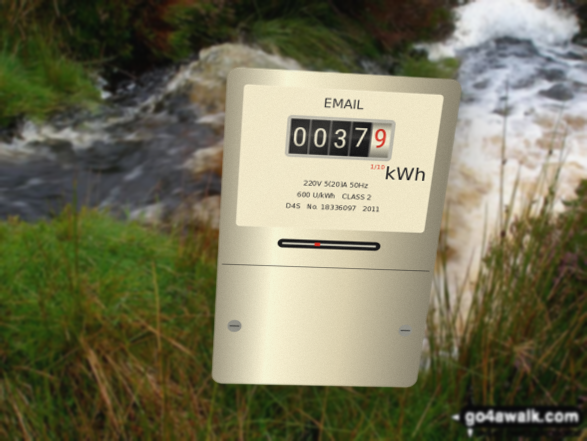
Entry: **37.9** kWh
